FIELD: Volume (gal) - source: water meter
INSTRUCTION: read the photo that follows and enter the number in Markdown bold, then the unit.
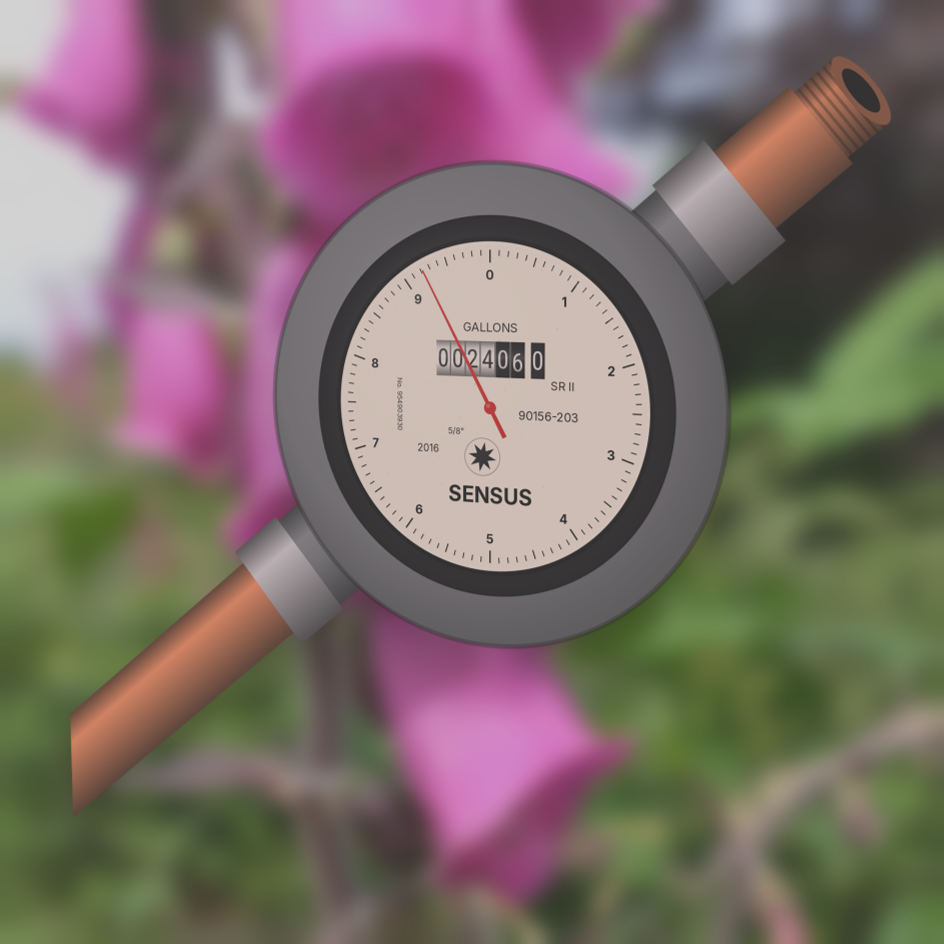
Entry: **24059.2** gal
